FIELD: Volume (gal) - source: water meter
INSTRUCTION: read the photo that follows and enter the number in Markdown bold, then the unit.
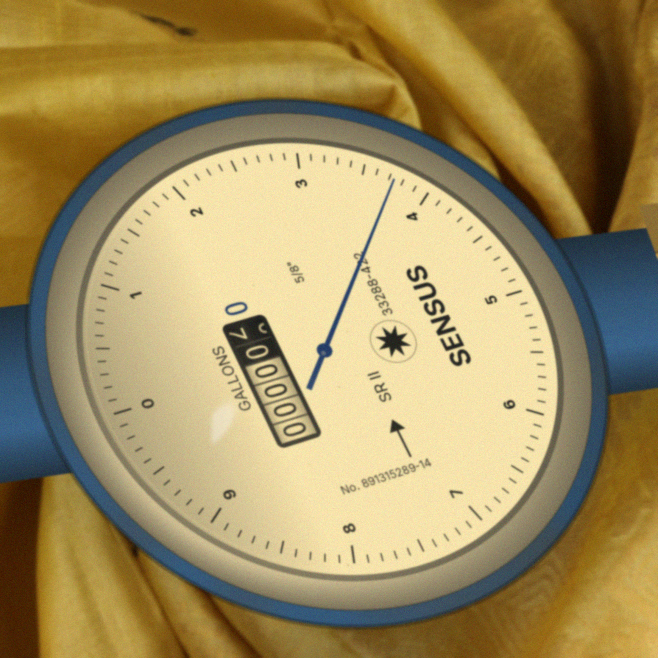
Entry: **23.7** gal
